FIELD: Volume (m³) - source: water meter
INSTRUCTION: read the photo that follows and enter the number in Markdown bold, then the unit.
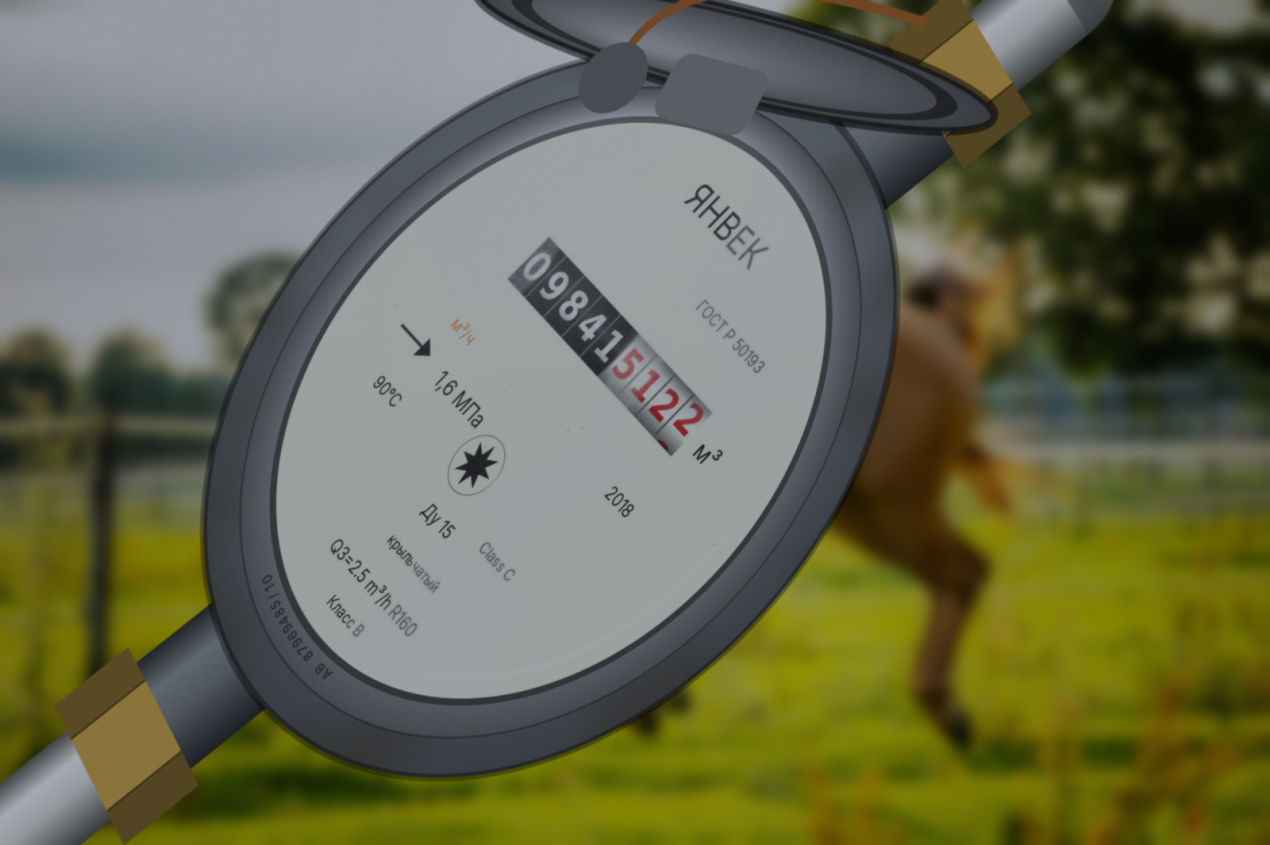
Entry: **9841.5122** m³
